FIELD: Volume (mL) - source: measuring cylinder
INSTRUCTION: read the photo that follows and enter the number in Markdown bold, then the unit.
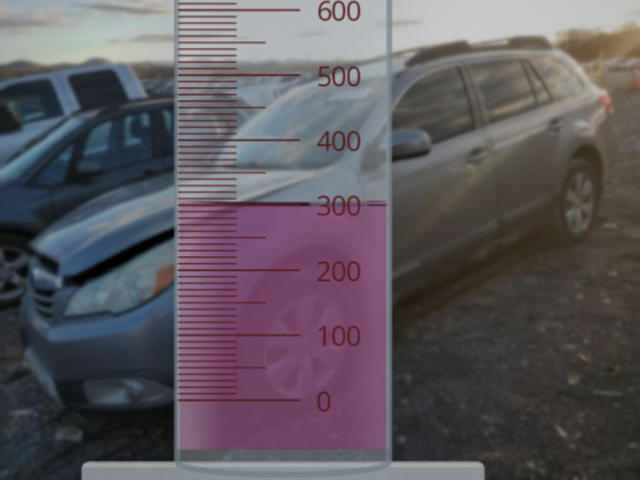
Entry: **300** mL
